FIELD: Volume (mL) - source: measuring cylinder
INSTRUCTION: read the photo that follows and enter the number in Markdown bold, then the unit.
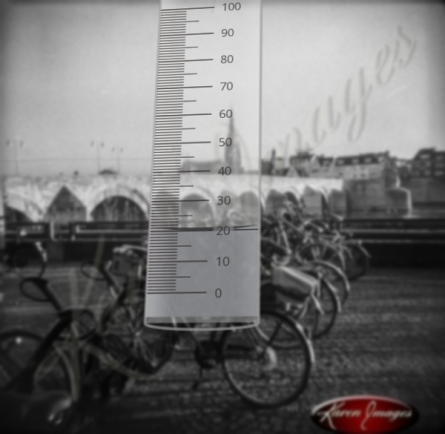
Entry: **20** mL
